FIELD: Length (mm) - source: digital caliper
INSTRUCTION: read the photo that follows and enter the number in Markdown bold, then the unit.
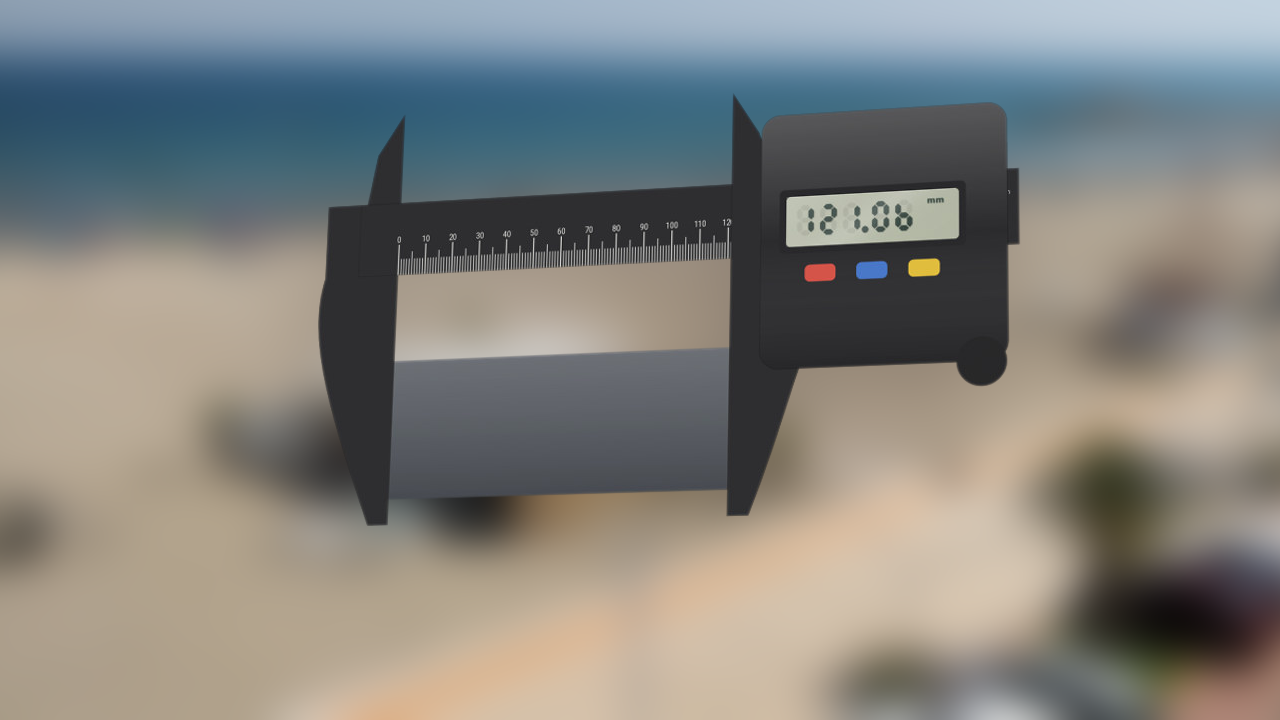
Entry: **121.06** mm
